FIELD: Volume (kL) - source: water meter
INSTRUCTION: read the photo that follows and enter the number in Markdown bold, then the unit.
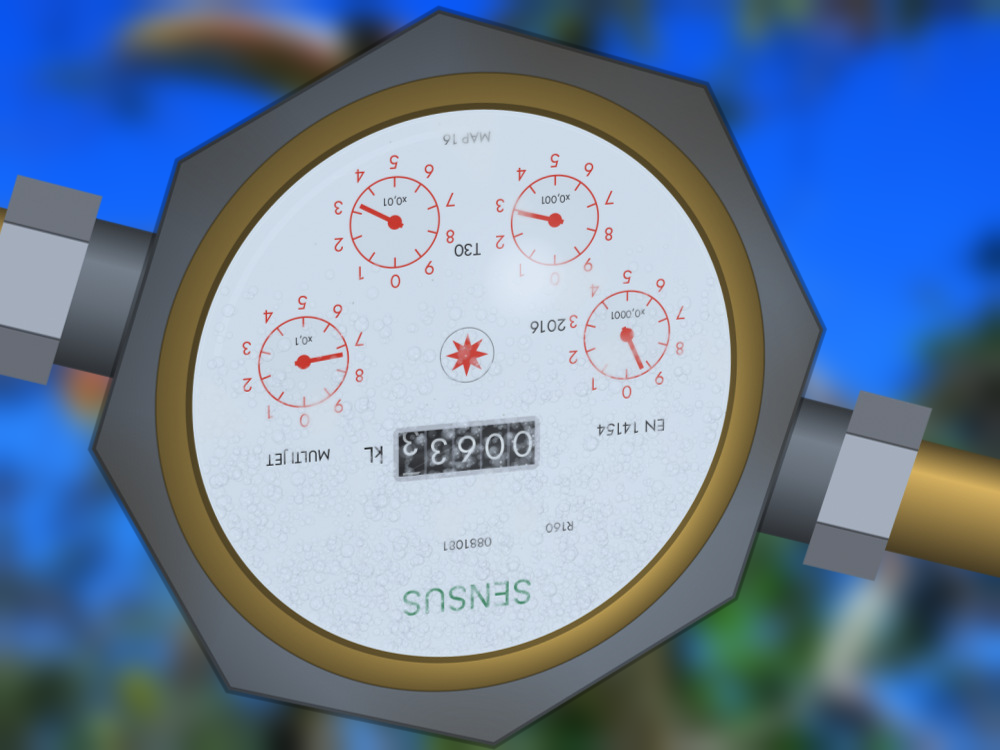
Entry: **632.7329** kL
